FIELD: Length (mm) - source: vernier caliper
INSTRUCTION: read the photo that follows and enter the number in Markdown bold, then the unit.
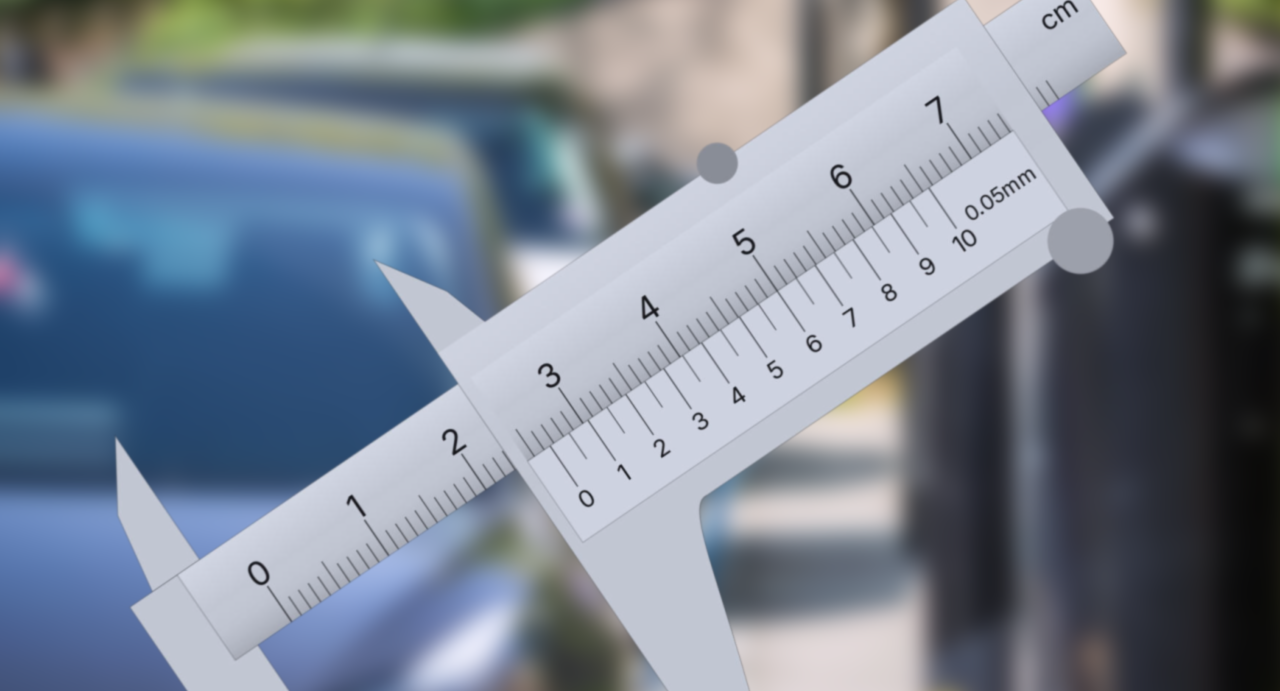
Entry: **26.6** mm
